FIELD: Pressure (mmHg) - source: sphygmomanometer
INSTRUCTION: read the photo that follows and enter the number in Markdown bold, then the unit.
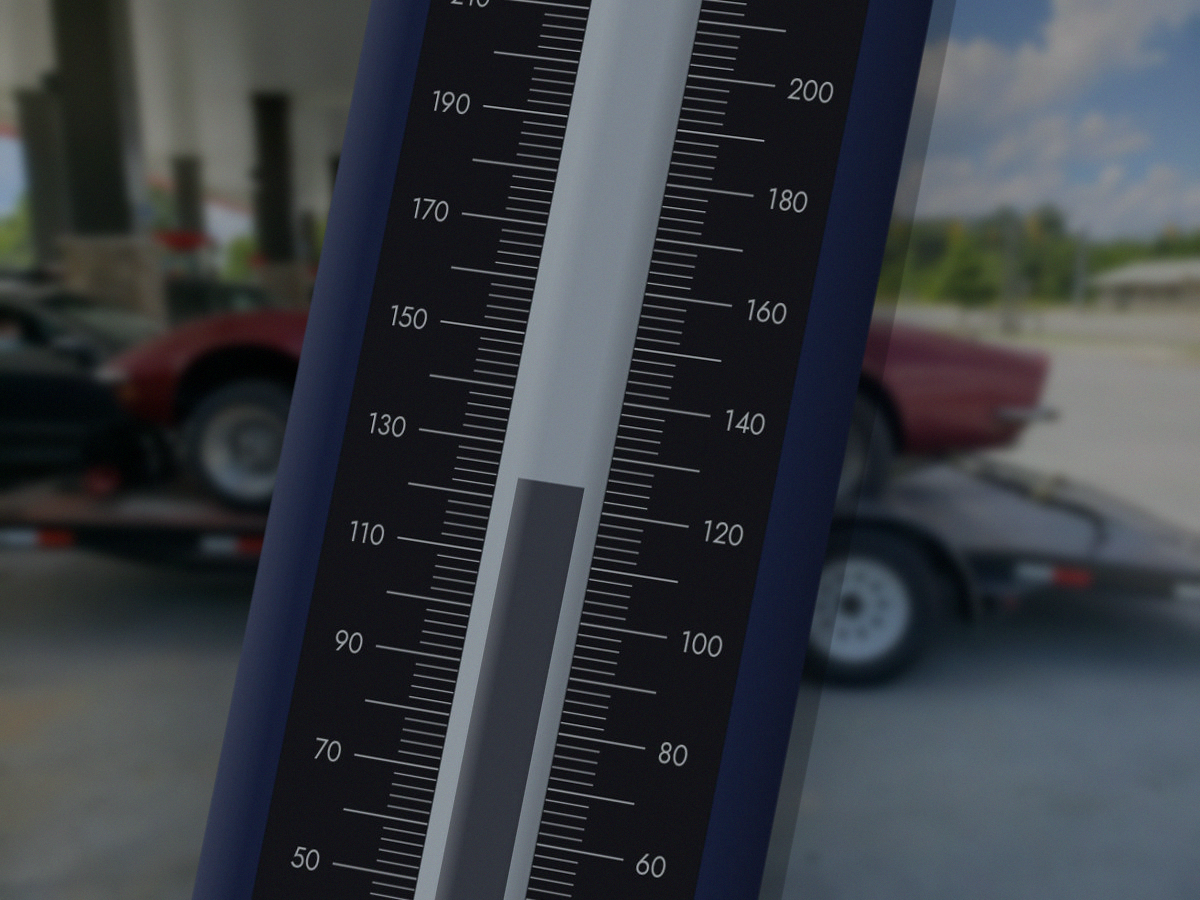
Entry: **124** mmHg
